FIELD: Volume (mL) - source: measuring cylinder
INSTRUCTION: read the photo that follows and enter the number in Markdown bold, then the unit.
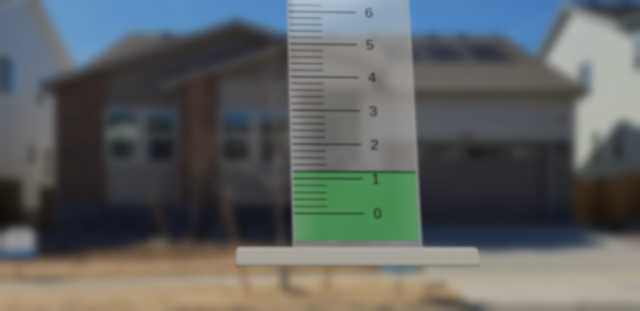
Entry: **1.2** mL
